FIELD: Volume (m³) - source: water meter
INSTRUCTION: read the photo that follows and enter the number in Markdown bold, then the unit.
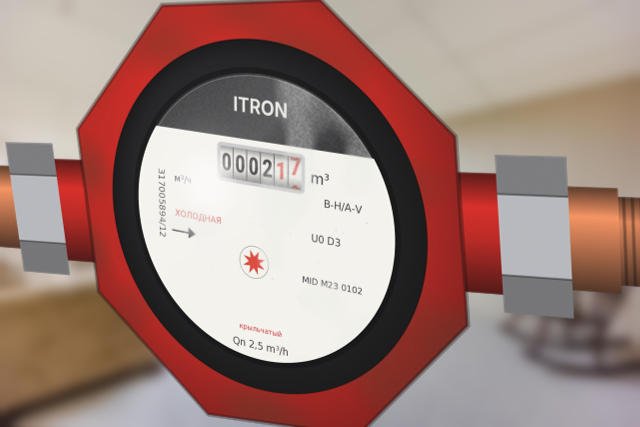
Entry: **2.17** m³
